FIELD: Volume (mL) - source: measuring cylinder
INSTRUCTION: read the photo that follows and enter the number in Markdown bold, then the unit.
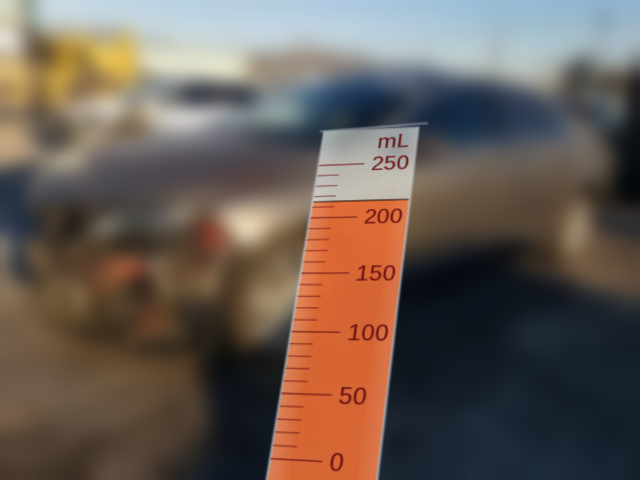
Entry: **215** mL
